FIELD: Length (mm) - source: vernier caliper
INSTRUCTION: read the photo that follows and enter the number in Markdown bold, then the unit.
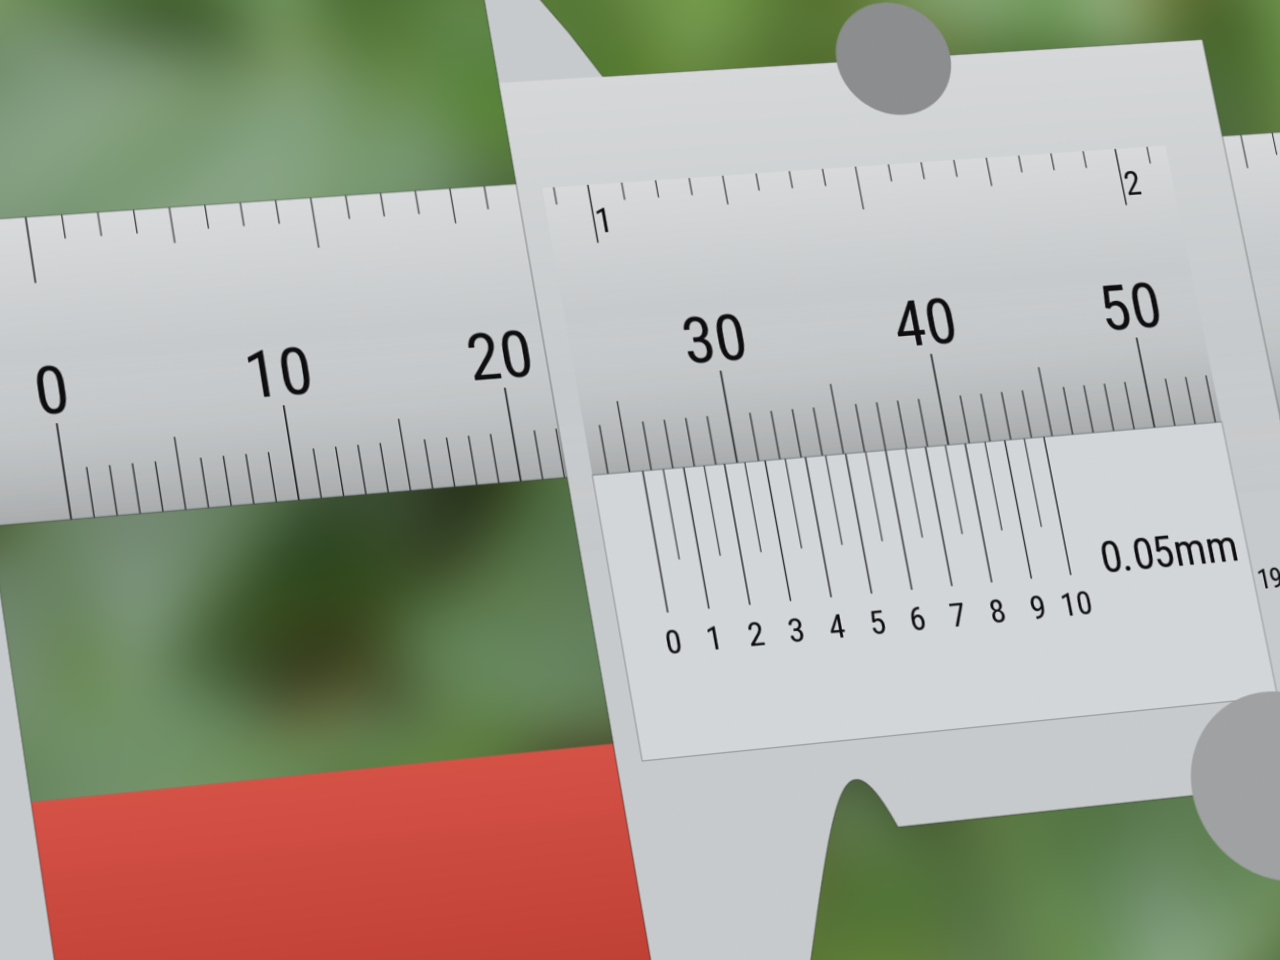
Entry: **25.6** mm
